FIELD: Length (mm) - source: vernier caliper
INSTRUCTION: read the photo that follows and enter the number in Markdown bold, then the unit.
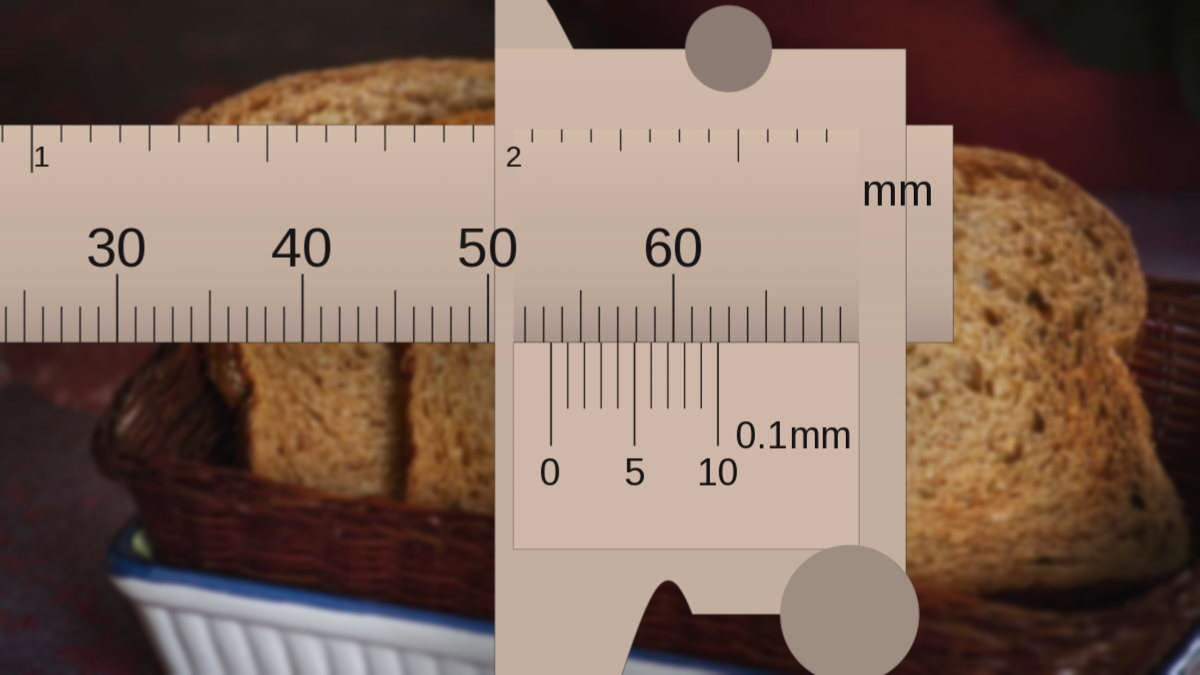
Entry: **53.4** mm
